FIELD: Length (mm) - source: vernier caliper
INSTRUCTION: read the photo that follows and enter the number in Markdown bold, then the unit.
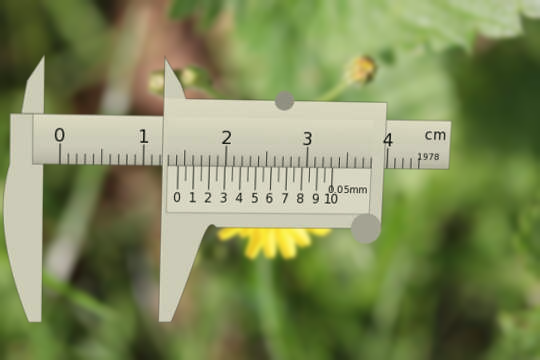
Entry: **14.2** mm
